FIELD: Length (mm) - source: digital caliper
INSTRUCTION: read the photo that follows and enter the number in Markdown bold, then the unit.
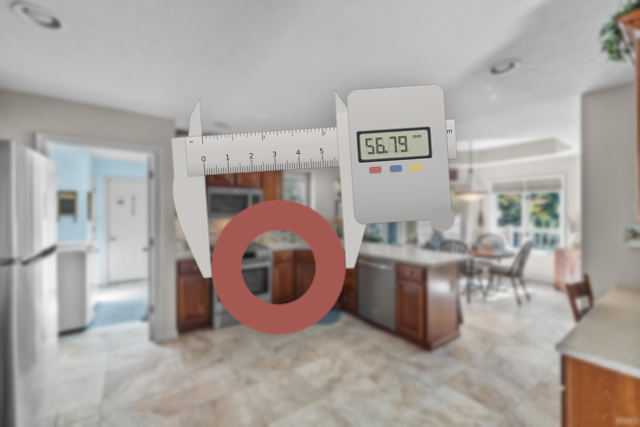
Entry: **56.79** mm
